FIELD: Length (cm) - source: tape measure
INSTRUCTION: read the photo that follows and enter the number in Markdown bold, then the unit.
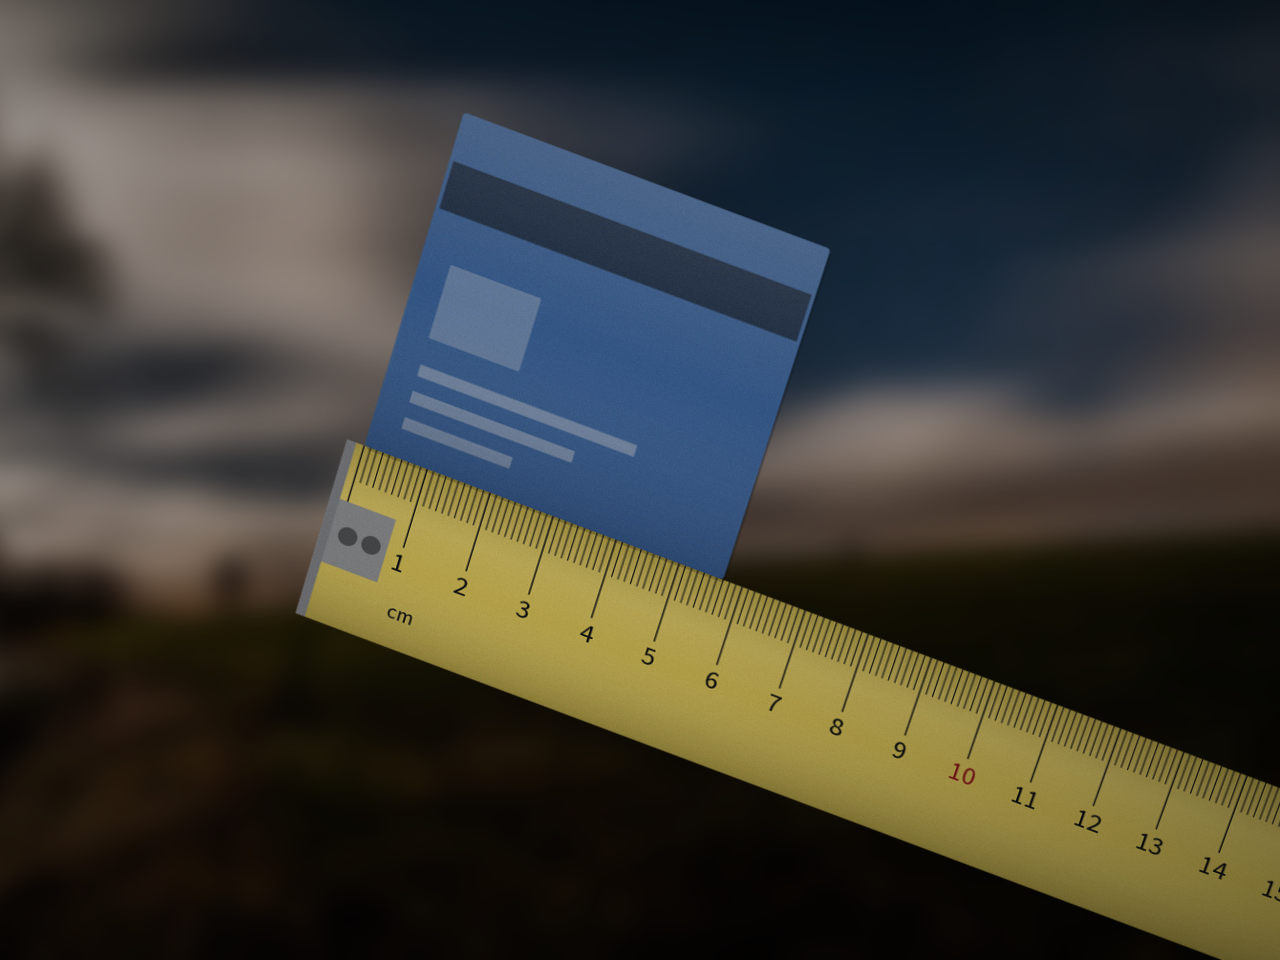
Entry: **5.7** cm
